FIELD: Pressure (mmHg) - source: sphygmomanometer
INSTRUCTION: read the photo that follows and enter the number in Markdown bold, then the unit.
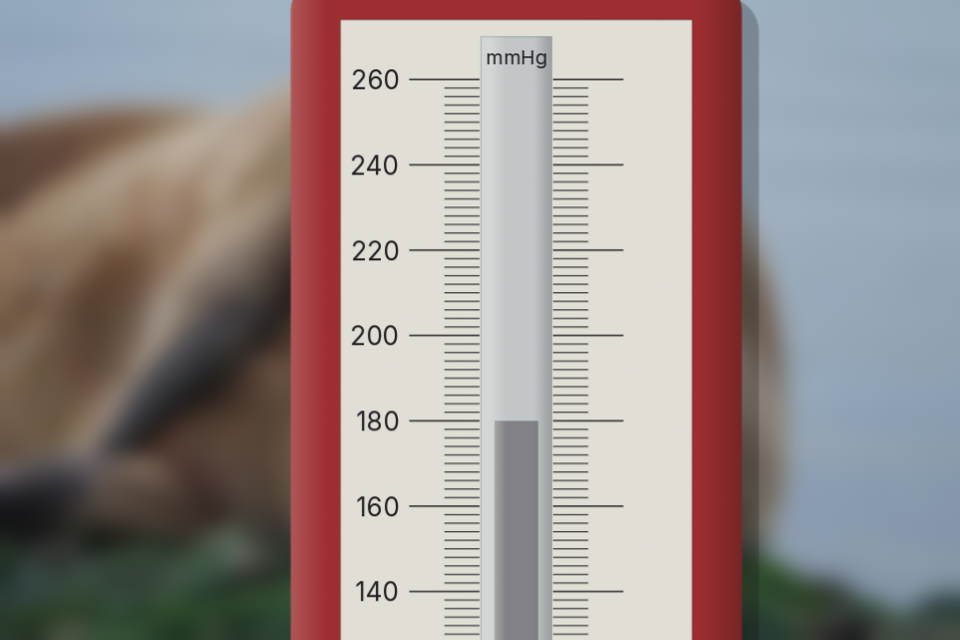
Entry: **180** mmHg
